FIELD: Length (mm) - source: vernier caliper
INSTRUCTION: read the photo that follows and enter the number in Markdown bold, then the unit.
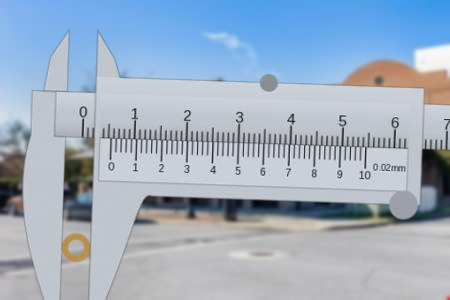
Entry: **5.5** mm
